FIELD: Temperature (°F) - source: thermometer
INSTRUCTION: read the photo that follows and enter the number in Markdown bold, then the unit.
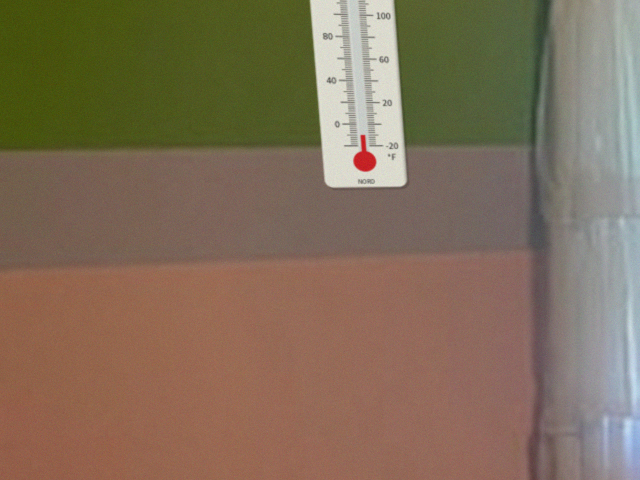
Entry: **-10** °F
